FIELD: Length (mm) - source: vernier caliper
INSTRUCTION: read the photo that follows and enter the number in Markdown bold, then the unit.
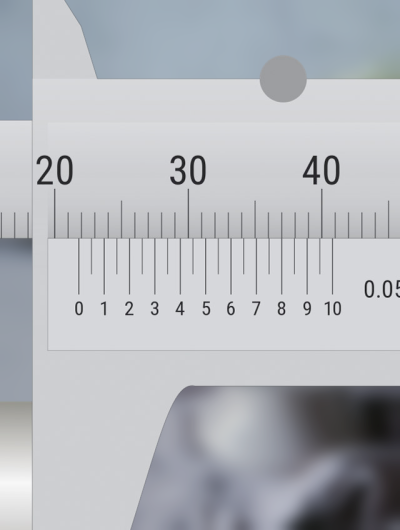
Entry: **21.8** mm
